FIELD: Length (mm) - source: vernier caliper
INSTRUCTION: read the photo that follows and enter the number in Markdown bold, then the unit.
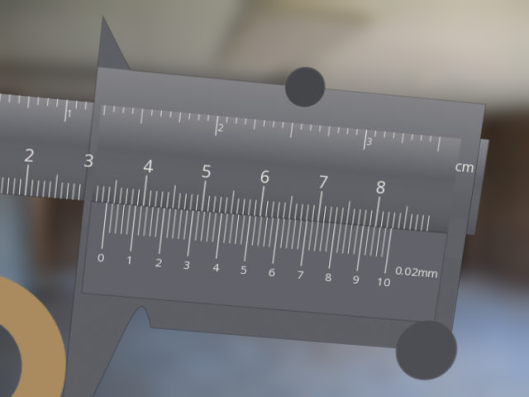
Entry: **33.8** mm
